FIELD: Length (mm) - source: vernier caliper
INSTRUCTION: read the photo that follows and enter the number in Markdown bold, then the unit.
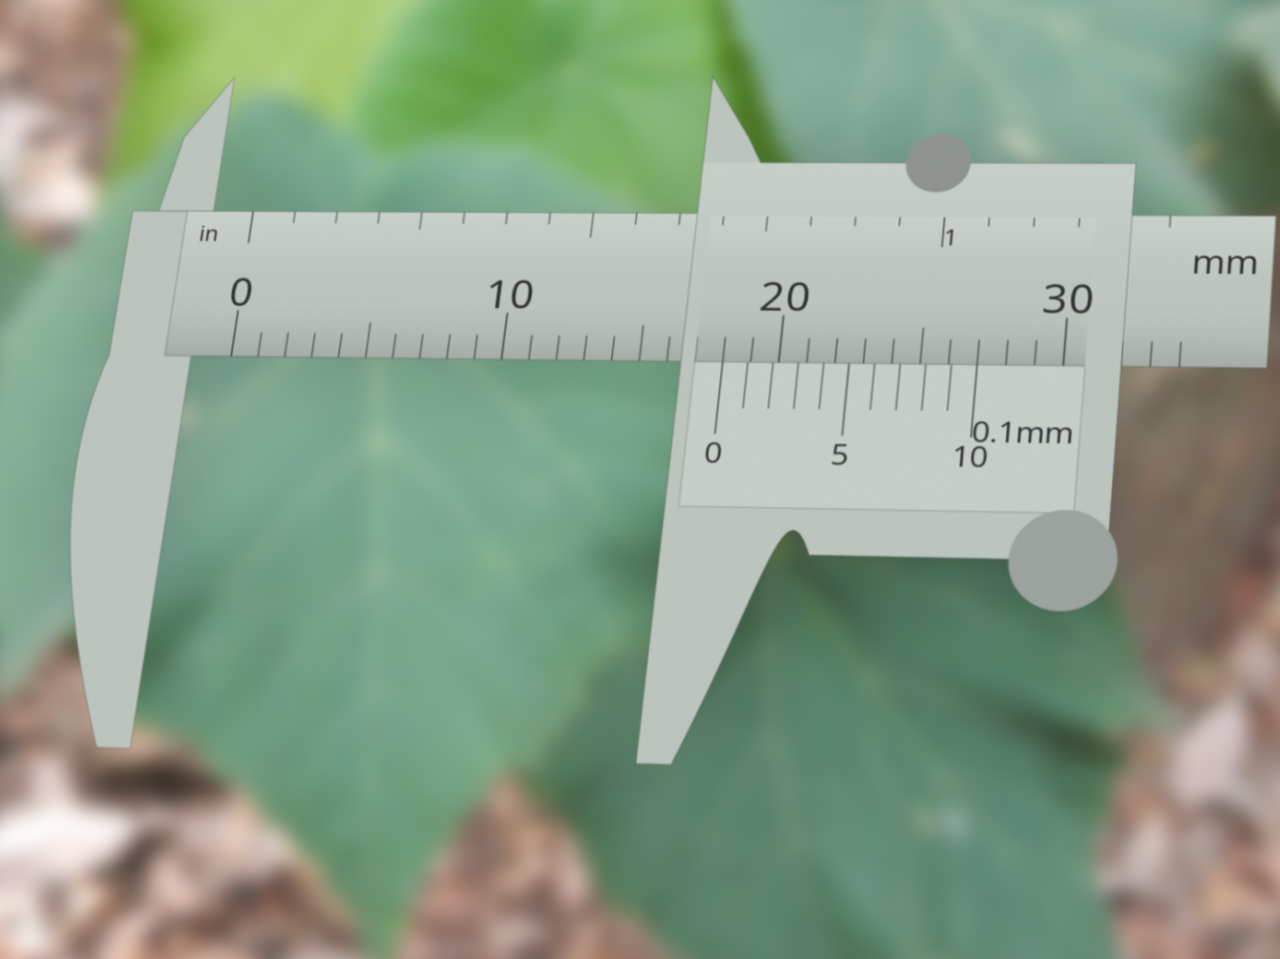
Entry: **18.0** mm
